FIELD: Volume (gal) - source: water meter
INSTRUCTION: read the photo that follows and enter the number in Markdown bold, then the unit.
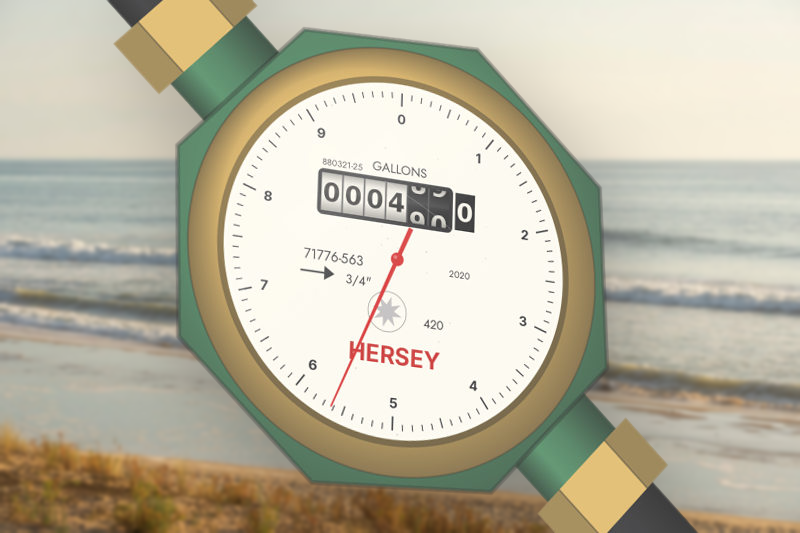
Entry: **4895.6** gal
